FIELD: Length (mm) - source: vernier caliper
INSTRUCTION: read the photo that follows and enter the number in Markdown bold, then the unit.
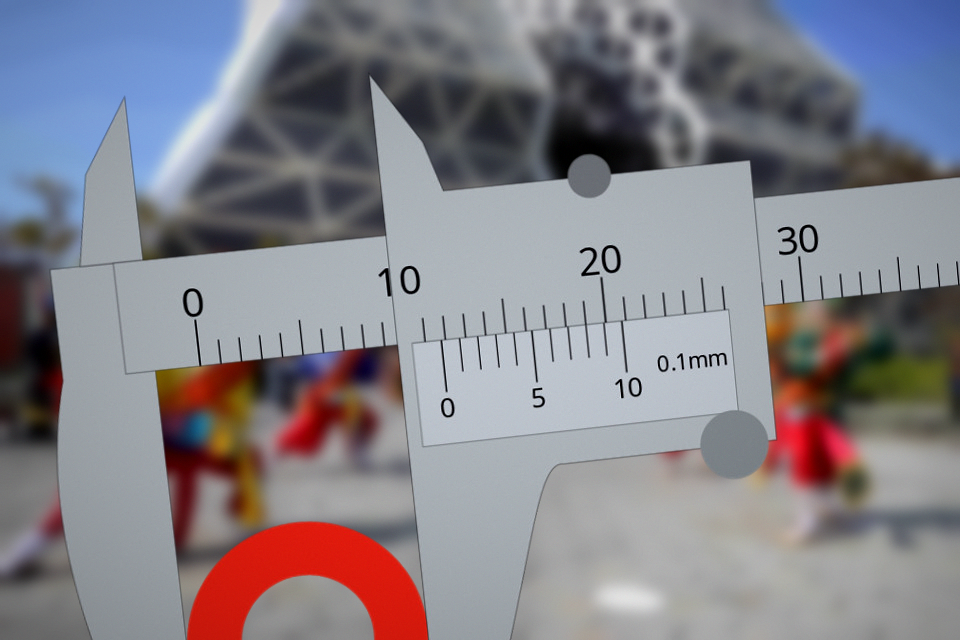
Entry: **11.8** mm
